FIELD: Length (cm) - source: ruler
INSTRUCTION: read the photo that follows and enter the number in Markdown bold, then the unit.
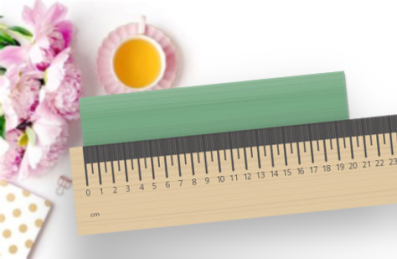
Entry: **20** cm
